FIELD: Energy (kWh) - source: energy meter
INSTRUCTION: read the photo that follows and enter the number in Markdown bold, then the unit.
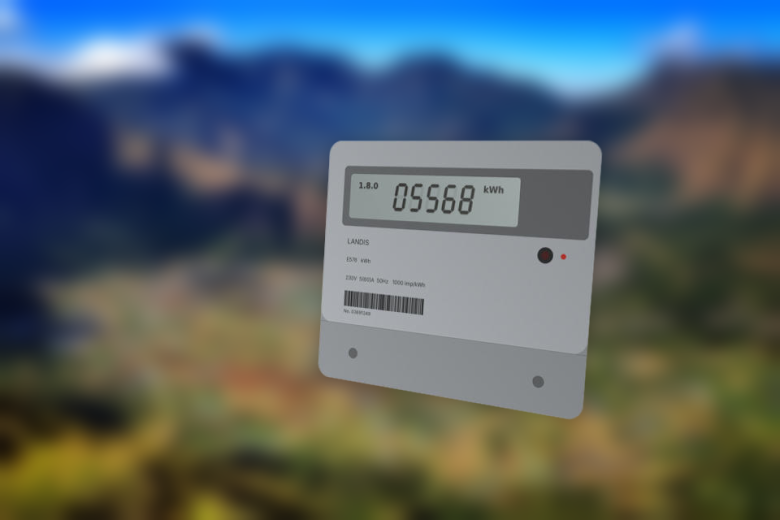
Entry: **5568** kWh
